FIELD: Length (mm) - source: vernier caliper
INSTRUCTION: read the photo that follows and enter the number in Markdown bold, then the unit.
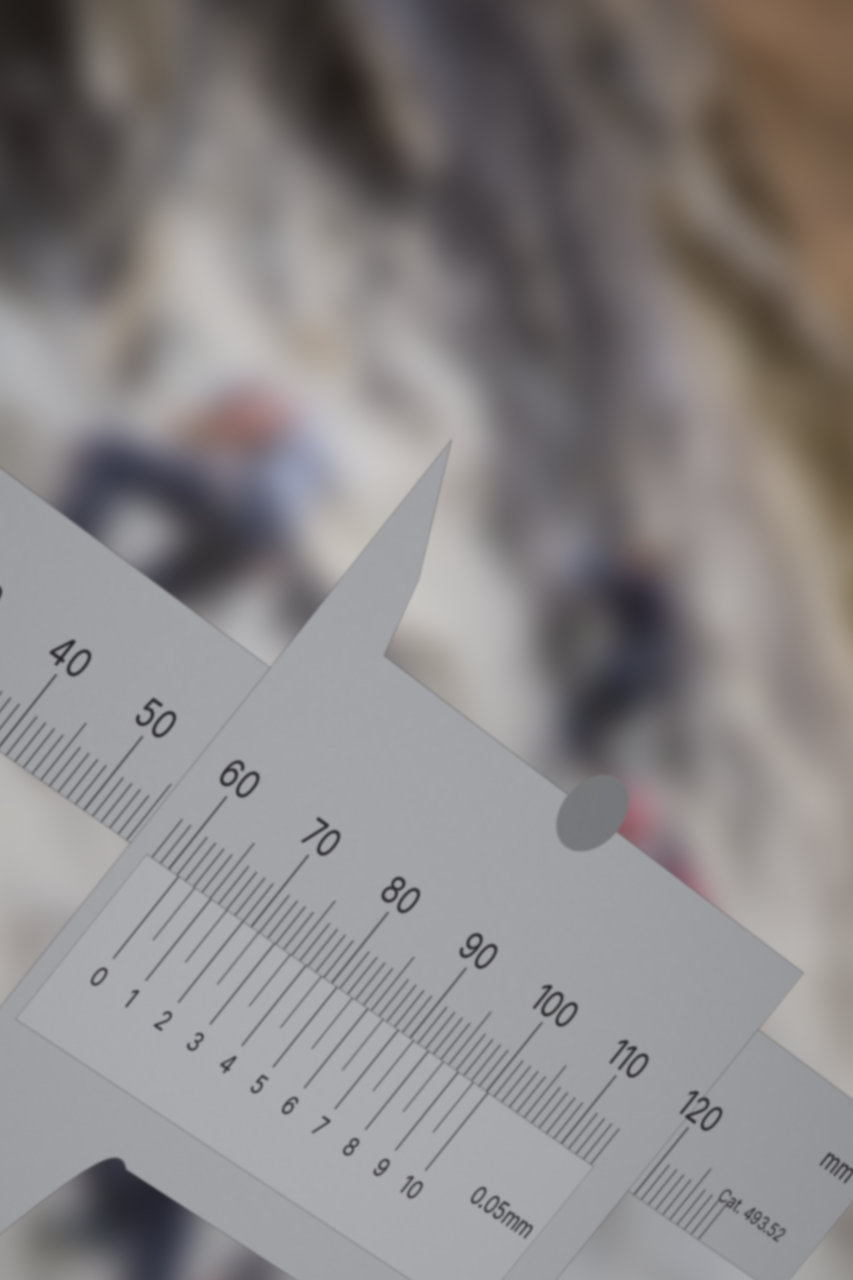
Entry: **61.2** mm
